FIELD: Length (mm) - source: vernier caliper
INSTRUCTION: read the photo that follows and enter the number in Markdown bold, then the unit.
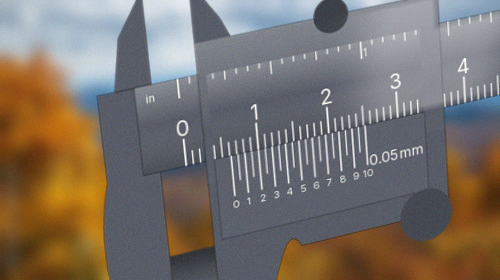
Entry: **6.2** mm
